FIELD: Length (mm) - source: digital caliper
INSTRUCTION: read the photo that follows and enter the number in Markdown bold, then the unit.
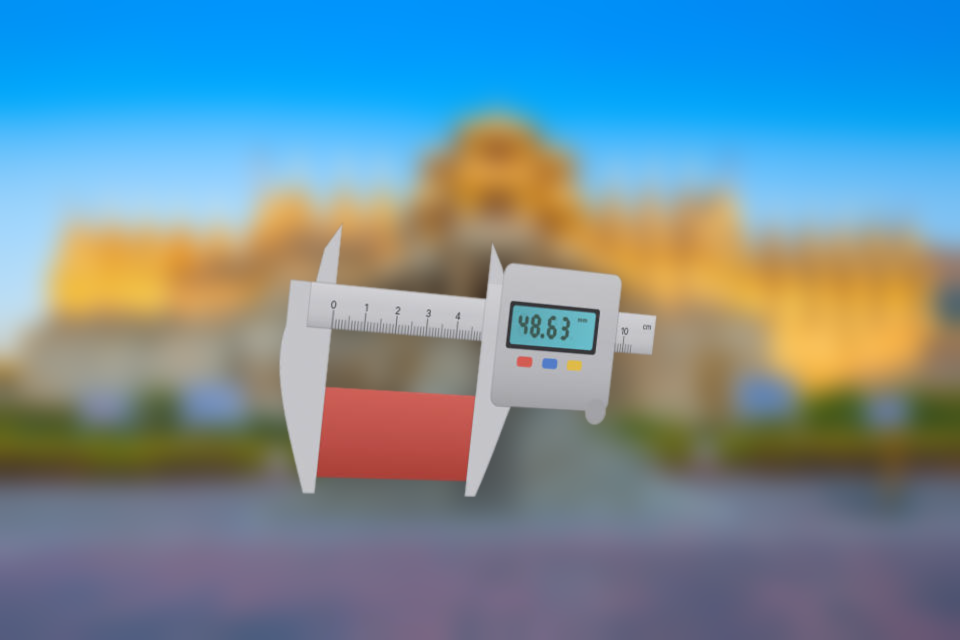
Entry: **48.63** mm
